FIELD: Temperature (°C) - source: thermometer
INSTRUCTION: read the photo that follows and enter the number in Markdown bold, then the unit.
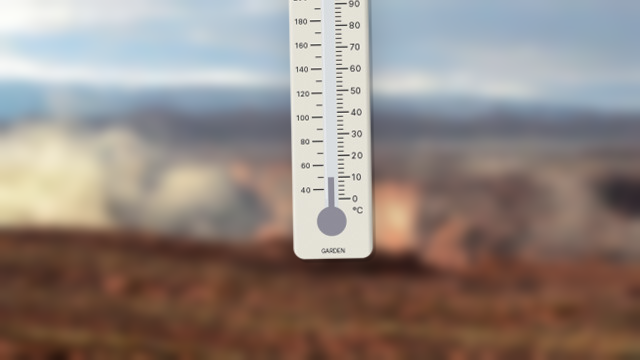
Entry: **10** °C
